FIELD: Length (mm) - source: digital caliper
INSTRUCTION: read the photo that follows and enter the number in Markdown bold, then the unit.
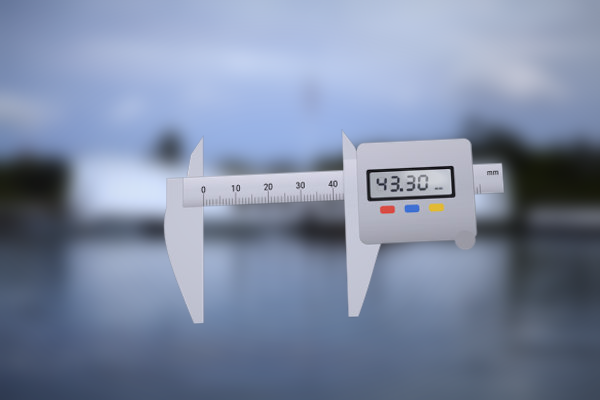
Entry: **43.30** mm
